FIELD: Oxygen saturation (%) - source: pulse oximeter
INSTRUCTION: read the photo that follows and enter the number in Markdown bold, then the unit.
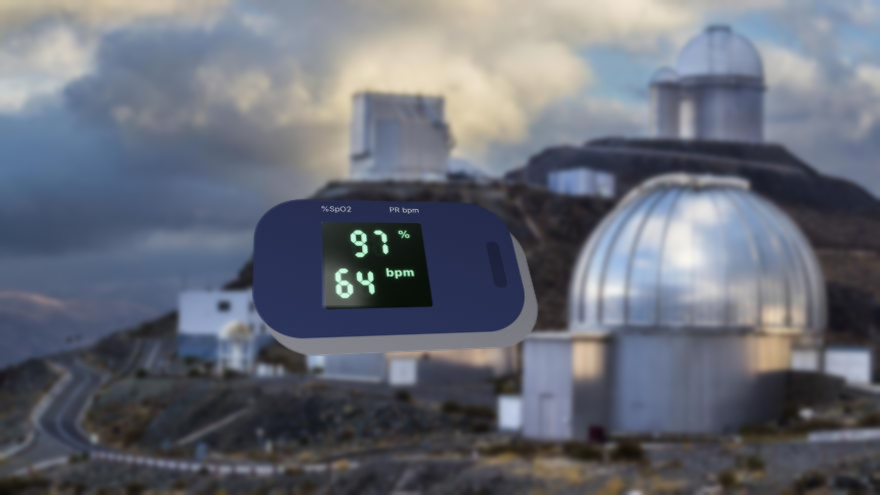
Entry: **97** %
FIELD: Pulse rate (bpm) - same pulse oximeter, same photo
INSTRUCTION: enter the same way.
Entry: **64** bpm
